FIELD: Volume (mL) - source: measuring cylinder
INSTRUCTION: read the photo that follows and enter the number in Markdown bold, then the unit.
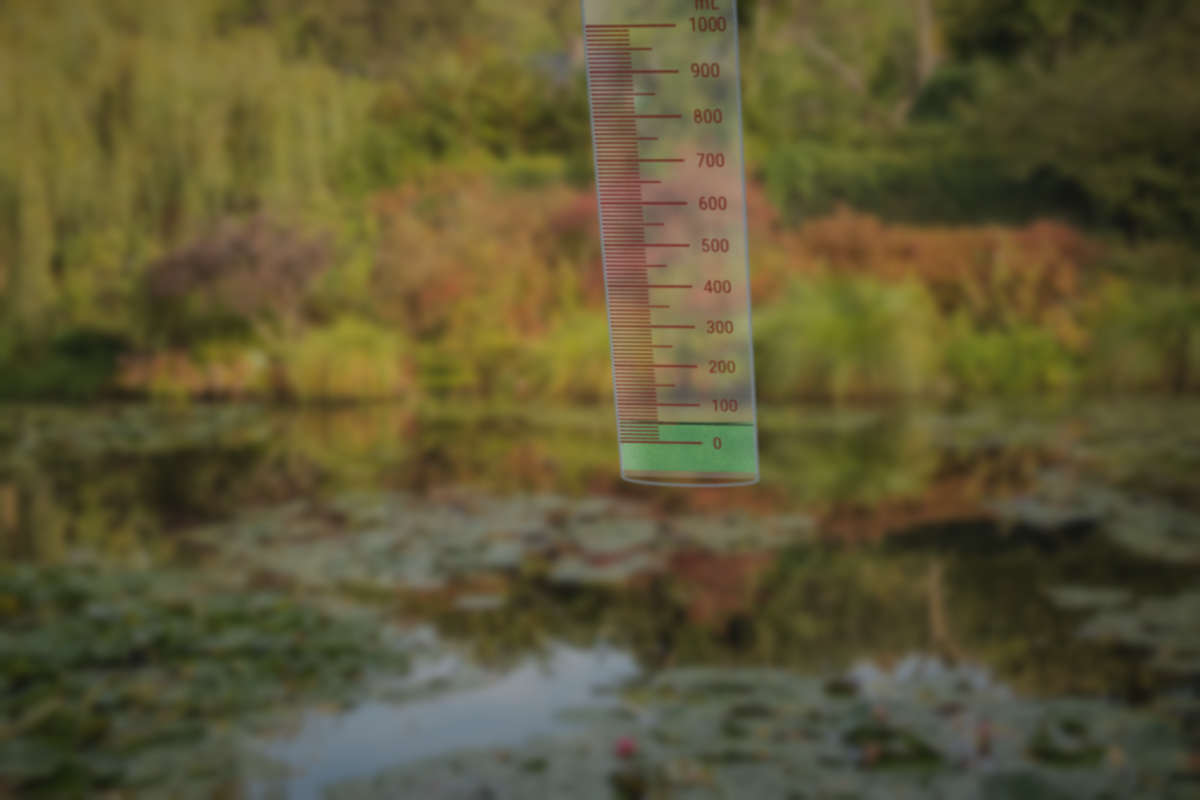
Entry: **50** mL
